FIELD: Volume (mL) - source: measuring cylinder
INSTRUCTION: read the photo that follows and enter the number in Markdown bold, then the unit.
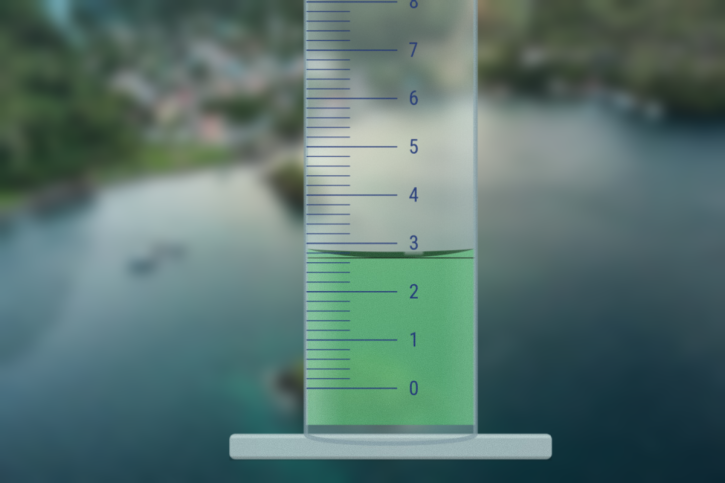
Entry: **2.7** mL
